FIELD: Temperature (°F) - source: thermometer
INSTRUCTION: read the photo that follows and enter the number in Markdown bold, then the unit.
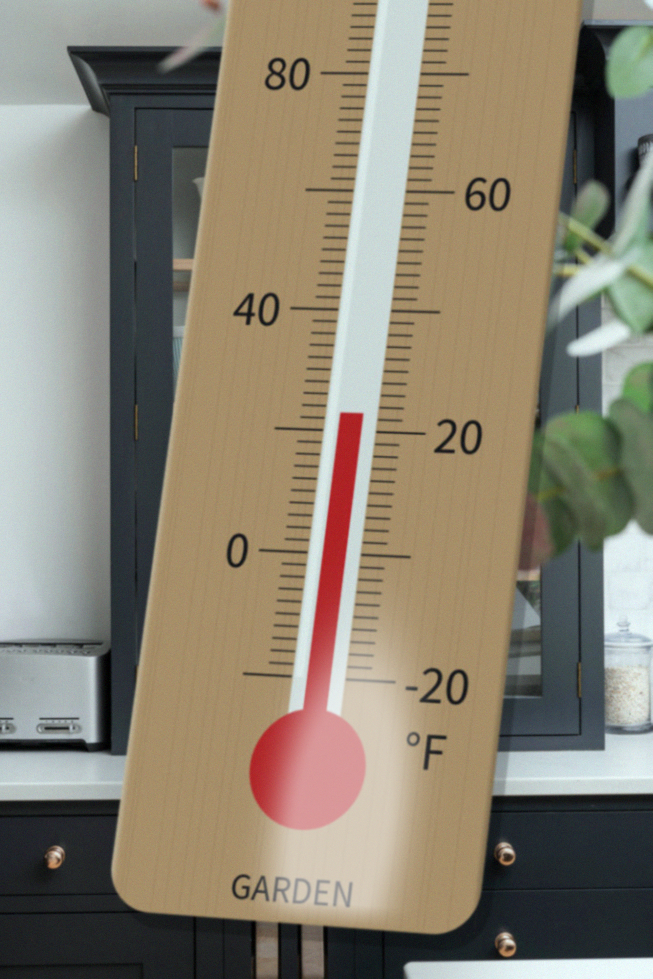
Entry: **23** °F
